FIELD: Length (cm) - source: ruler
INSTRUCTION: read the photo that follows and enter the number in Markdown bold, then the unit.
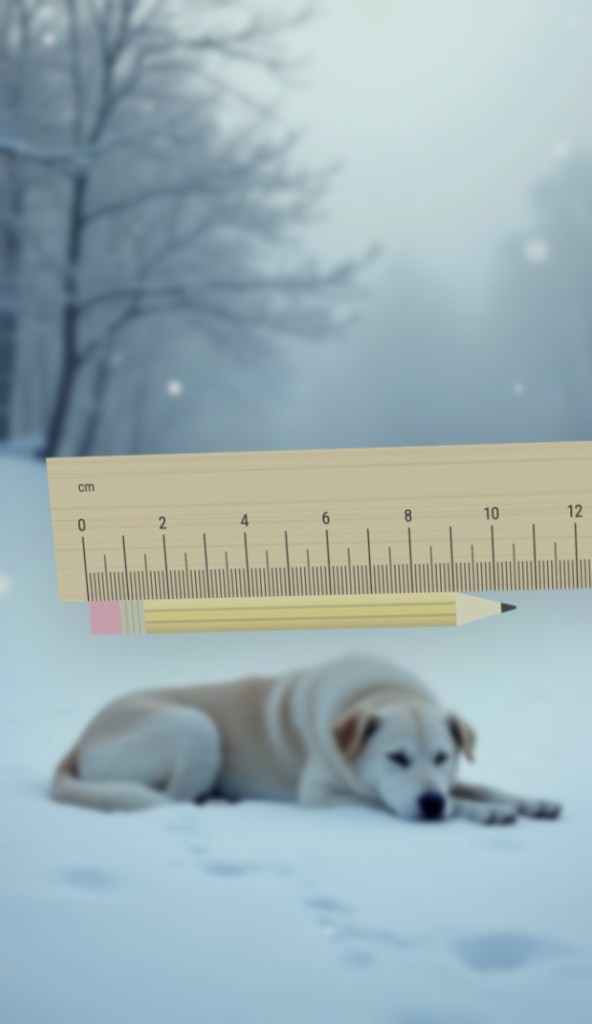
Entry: **10.5** cm
